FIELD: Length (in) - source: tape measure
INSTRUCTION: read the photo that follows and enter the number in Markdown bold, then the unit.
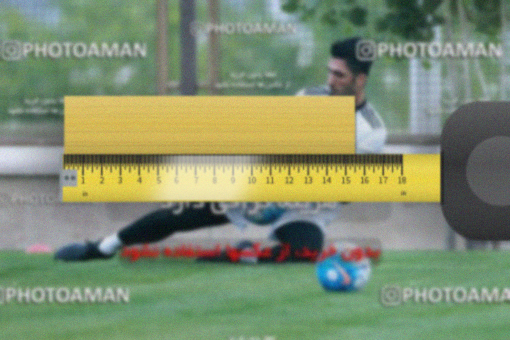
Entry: **15.5** in
